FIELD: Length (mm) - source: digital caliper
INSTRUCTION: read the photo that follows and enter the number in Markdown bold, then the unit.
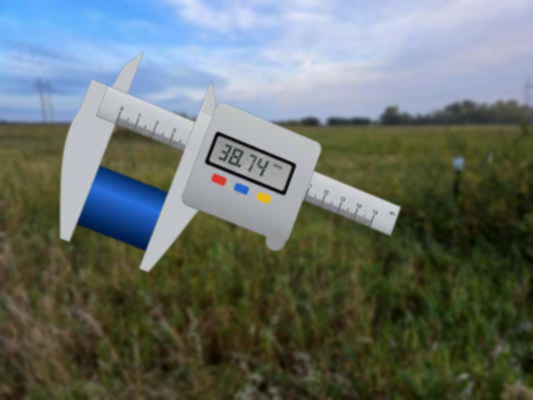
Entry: **38.74** mm
